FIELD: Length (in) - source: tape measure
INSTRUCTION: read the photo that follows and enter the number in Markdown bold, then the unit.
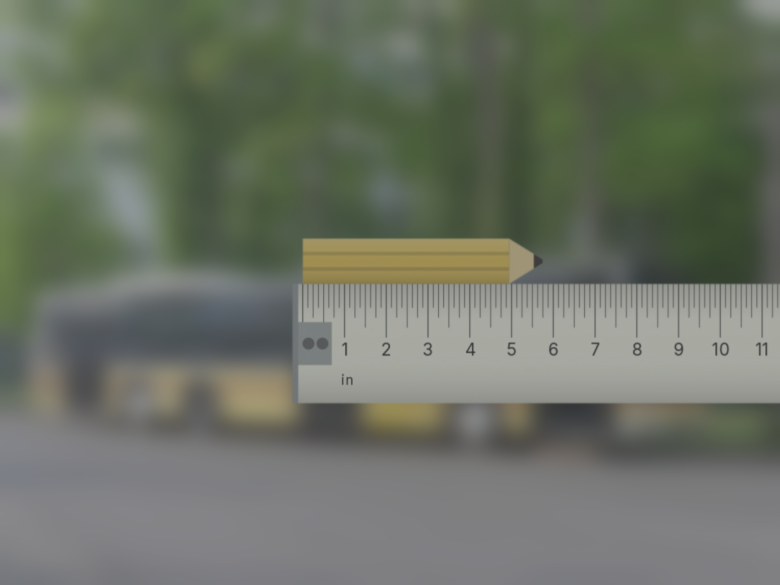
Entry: **5.75** in
